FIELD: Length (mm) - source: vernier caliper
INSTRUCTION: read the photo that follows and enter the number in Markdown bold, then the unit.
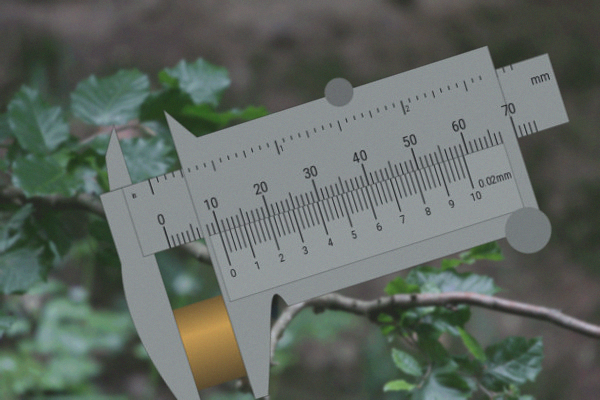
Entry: **10.0** mm
